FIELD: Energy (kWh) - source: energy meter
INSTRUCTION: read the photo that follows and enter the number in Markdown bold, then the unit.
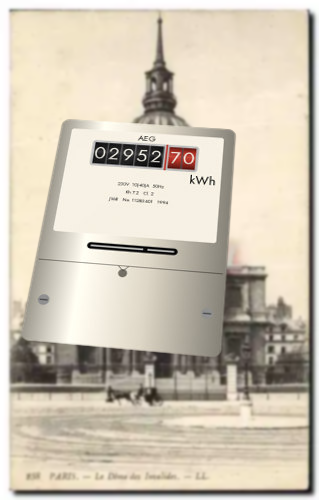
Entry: **2952.70** kWh
